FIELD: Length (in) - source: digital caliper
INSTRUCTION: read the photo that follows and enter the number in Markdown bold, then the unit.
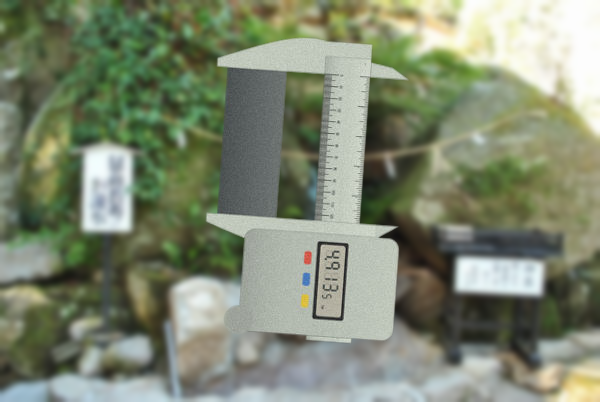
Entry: **4.9135** in
